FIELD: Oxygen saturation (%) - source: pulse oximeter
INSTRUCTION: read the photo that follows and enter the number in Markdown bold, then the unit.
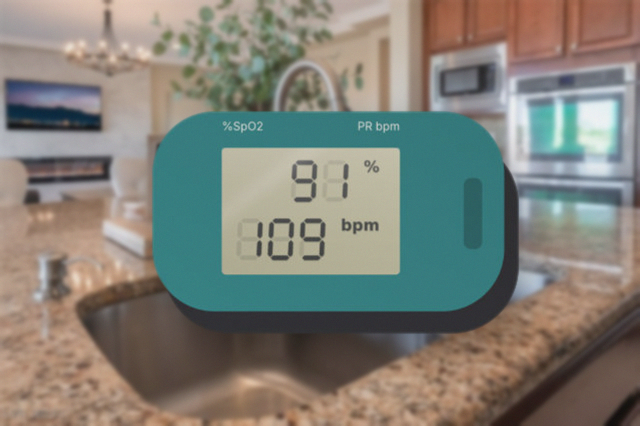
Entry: **91** %
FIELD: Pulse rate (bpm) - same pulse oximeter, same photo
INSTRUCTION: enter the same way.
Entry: **109** bpm
